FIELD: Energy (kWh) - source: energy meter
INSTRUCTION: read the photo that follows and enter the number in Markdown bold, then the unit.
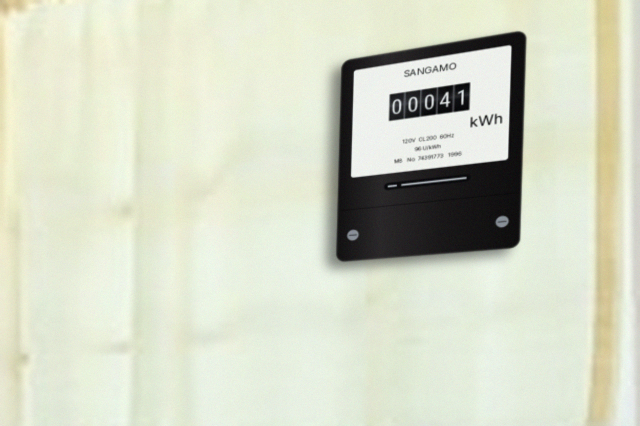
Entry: **41** kWh
